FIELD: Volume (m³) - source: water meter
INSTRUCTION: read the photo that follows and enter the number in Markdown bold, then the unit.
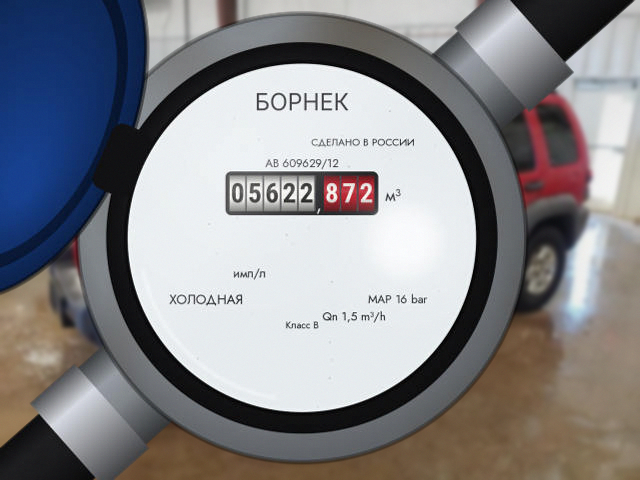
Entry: **5622.872** m³
